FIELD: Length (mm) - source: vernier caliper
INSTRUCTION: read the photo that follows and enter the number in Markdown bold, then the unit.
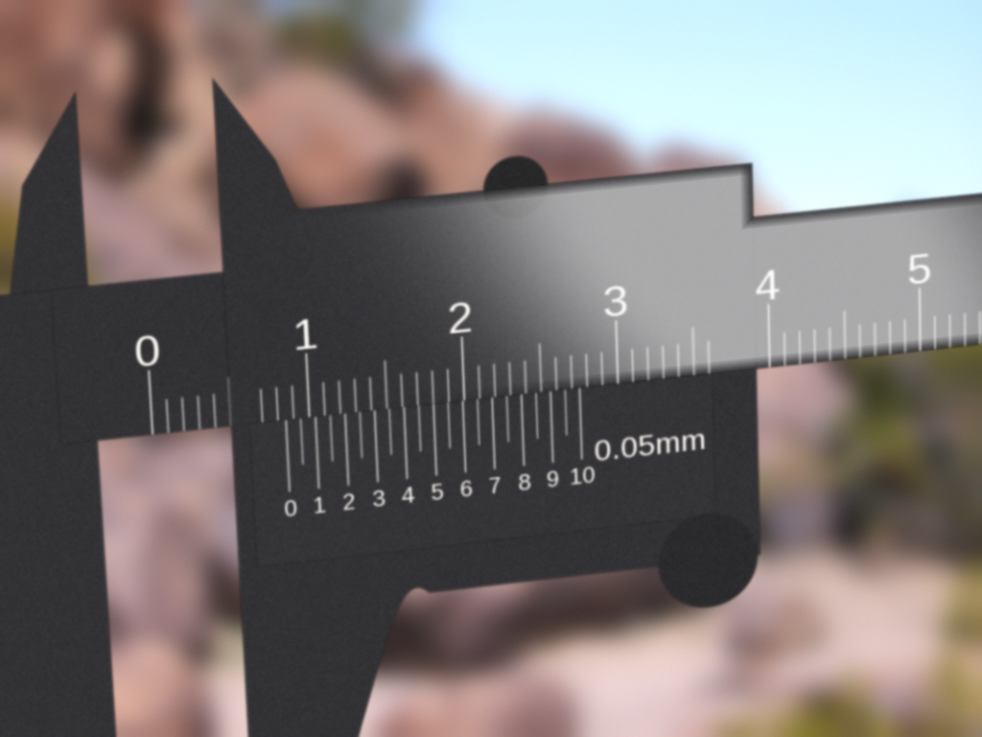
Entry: **8.5** mm
